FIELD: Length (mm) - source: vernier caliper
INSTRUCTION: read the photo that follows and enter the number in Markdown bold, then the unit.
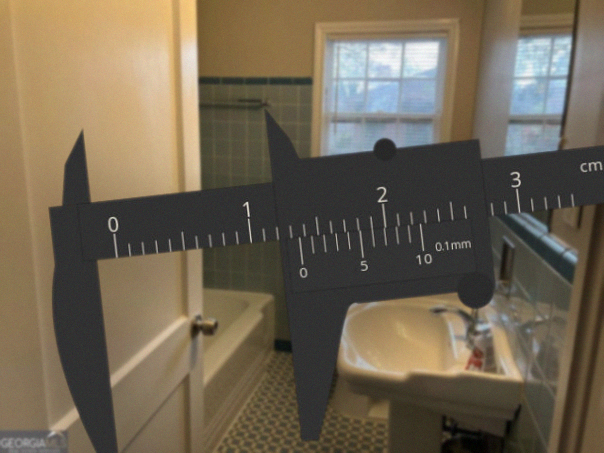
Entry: **13.6** mm
